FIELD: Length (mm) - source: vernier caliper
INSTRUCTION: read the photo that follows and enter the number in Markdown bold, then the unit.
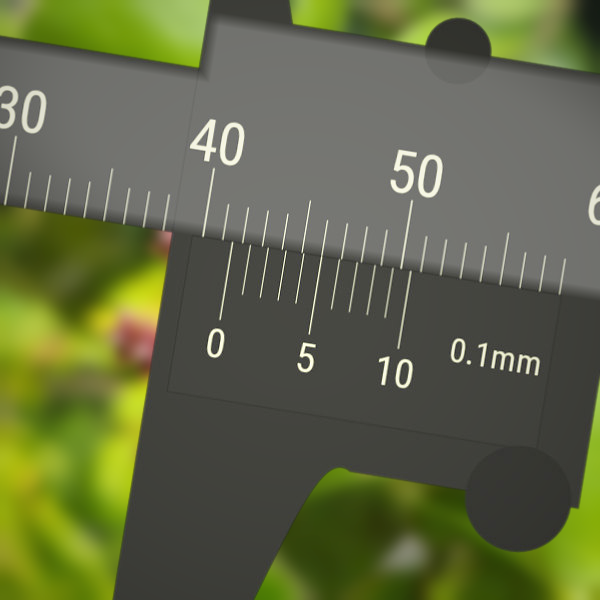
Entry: **41.5** mm
